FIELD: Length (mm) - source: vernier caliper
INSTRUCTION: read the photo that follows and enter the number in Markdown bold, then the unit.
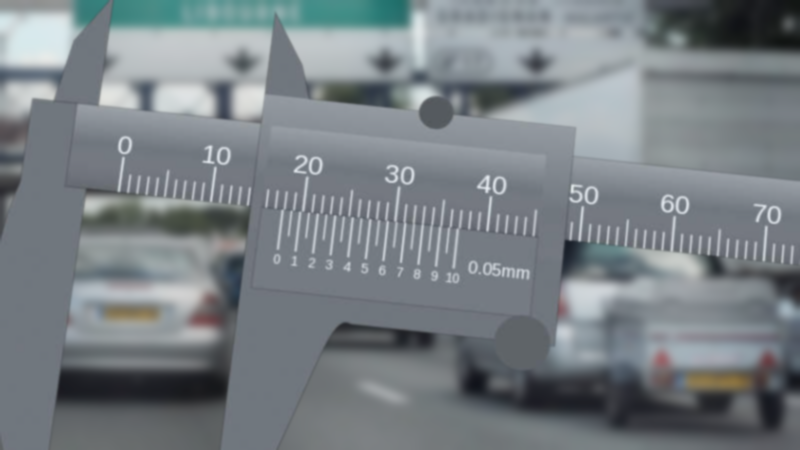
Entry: **17.8** mm
